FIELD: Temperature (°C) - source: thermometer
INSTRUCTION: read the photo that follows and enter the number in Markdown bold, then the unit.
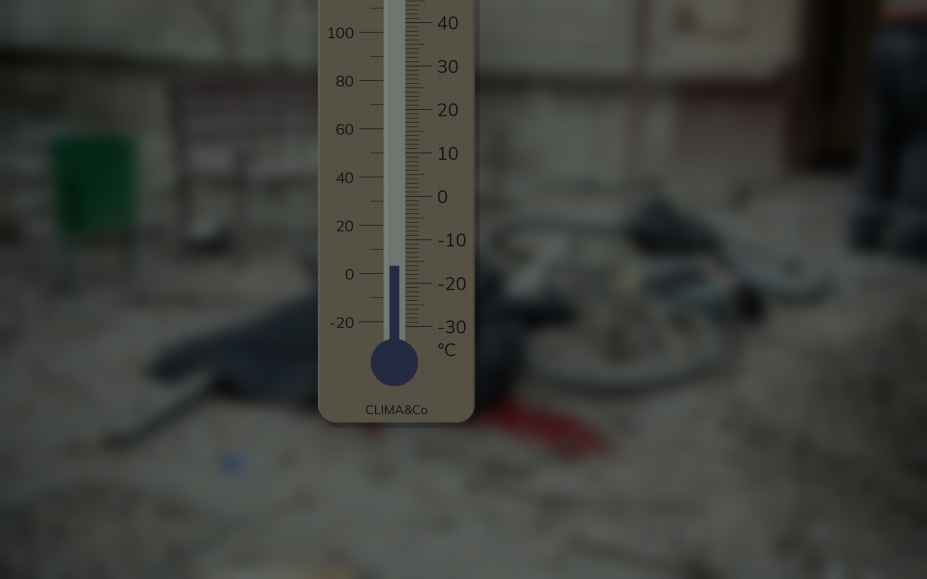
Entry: **-16** °C
